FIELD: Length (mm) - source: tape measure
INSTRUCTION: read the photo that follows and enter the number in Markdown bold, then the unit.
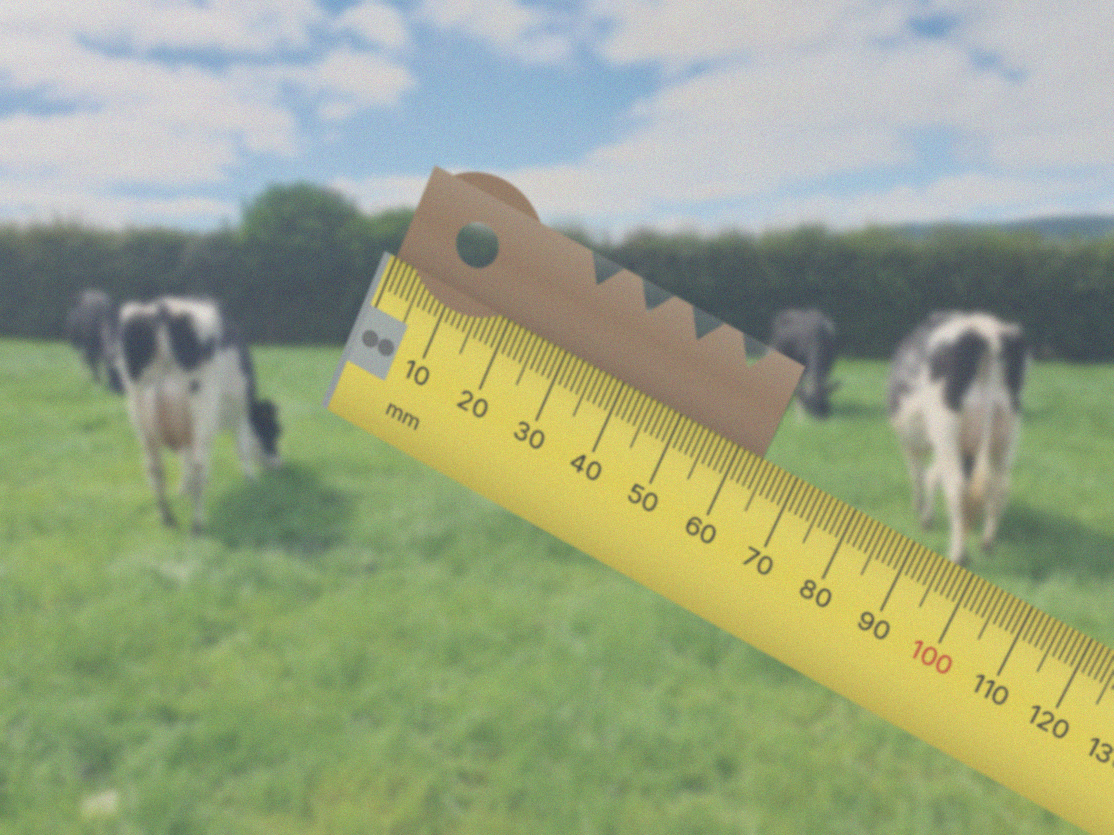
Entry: **64** mm
